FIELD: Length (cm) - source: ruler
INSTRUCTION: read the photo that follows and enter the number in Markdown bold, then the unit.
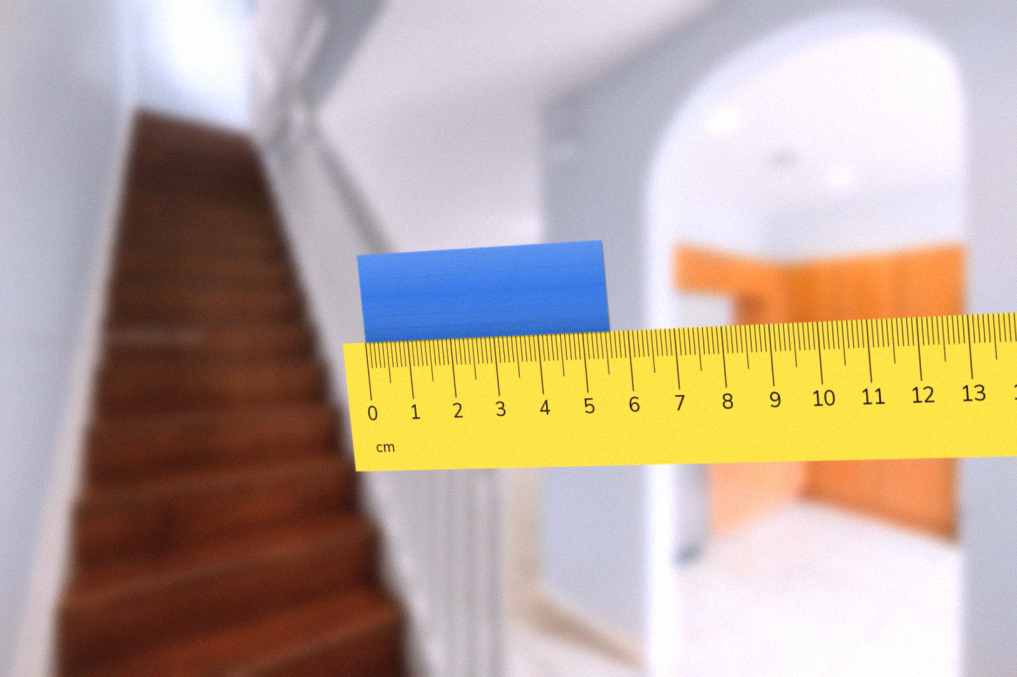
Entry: **5.6** cm
